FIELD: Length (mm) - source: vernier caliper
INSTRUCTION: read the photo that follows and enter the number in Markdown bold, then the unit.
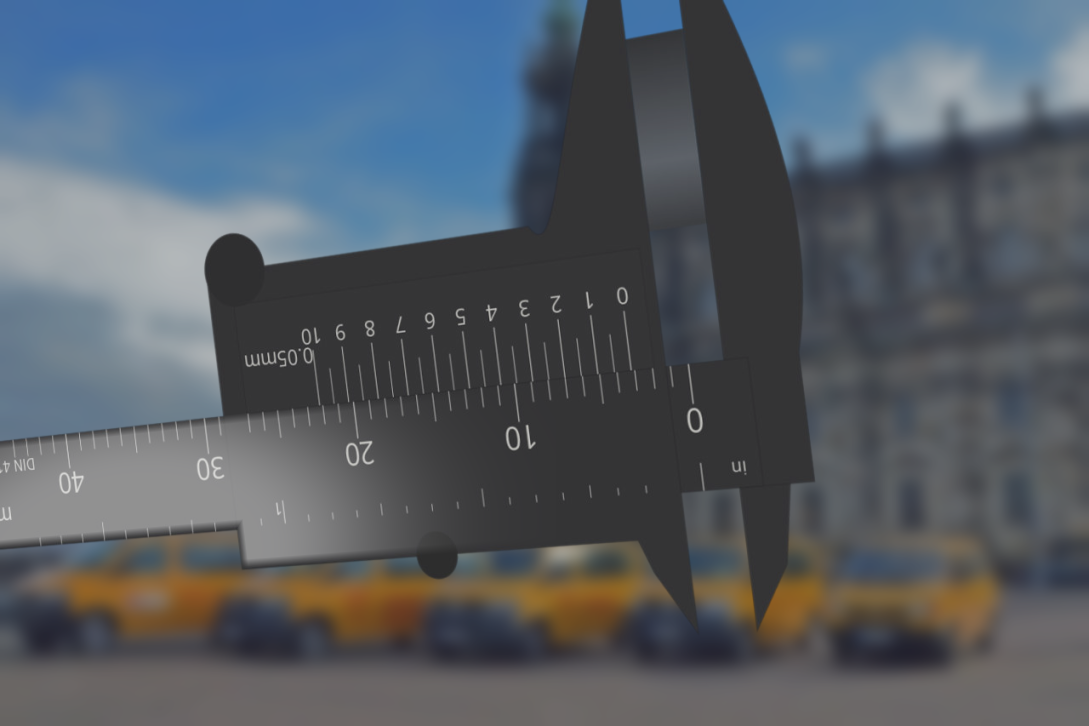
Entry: **3.2** mm
